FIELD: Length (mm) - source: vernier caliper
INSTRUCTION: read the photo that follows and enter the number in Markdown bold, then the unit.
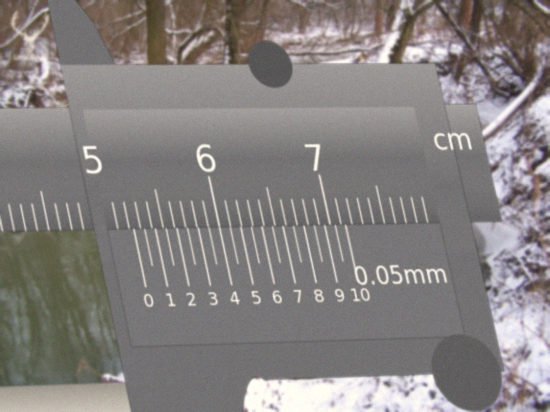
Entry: **52.4** mm
